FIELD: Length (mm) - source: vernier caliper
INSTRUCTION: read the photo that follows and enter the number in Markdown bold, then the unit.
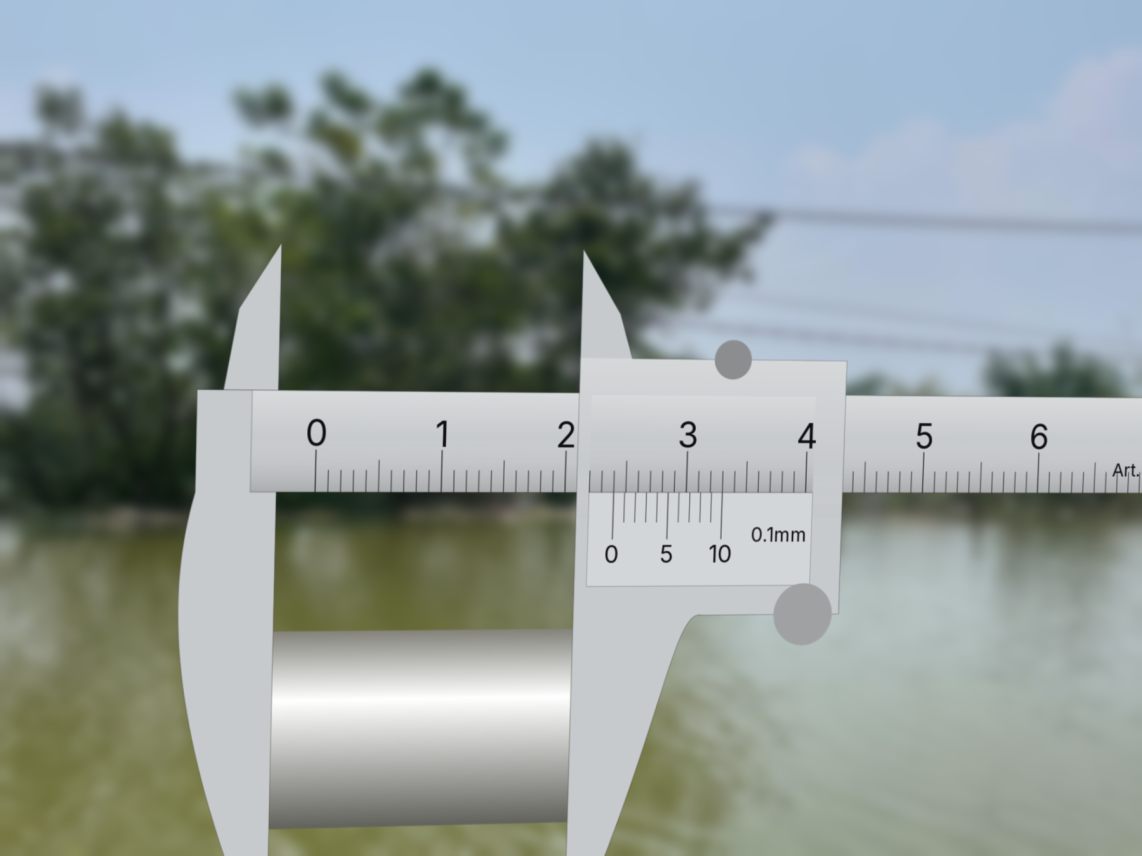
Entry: **24.0** mm
